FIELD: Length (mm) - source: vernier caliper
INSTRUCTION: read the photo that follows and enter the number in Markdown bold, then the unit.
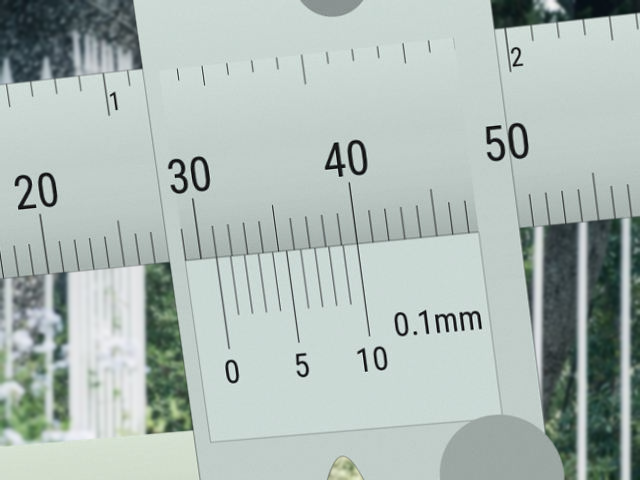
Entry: **31.0** mm
